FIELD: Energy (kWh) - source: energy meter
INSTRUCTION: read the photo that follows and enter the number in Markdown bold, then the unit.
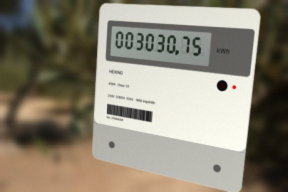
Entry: **3030.75** kWh
